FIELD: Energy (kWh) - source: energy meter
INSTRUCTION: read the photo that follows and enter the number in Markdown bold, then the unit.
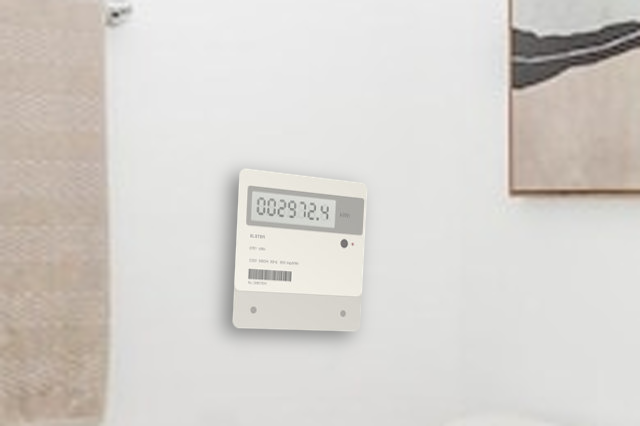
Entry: **2972.4** kWh
